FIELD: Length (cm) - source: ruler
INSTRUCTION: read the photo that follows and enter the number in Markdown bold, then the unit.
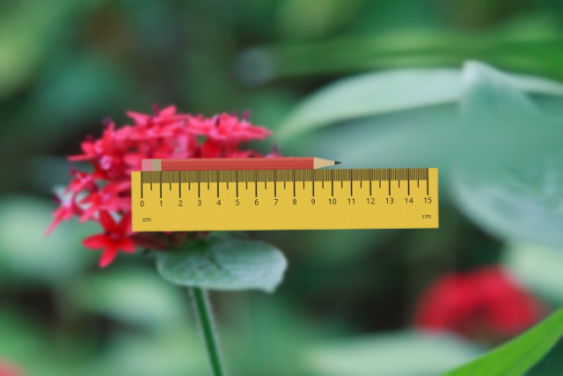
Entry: **10.5** cm
